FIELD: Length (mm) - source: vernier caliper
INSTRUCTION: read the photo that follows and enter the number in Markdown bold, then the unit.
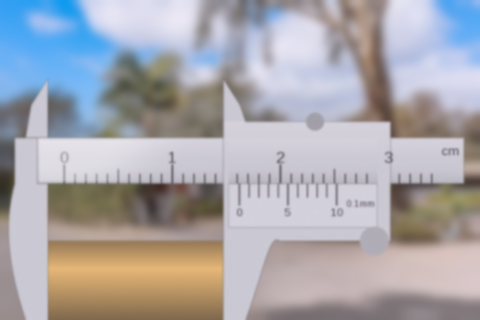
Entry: **16.2** mm
